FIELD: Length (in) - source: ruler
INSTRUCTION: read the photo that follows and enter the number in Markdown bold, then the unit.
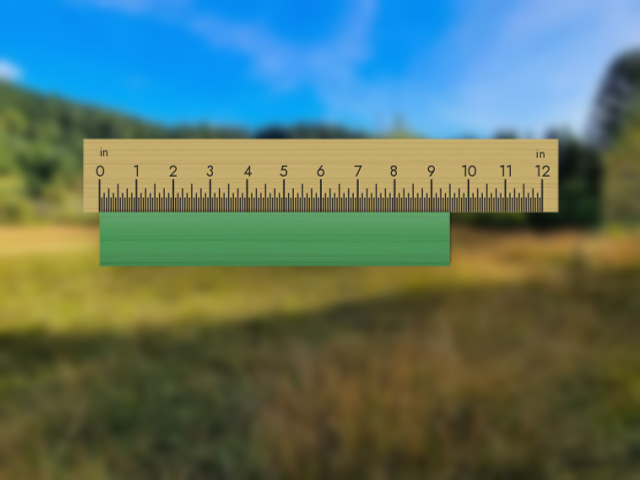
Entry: **9.5** in
